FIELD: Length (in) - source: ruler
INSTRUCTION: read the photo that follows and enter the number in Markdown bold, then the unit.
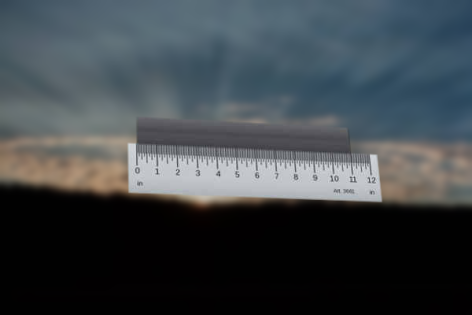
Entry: **11** in
